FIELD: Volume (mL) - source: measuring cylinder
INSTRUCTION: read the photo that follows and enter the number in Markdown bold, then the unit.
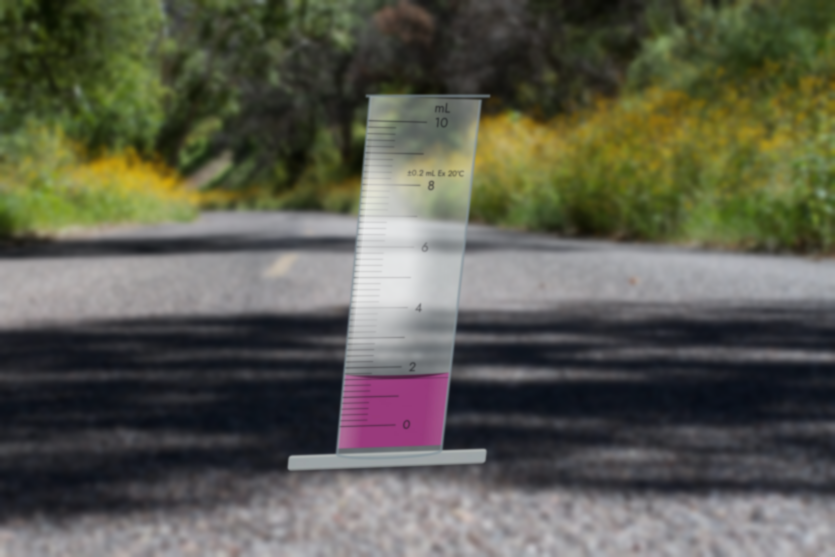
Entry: **1.6** mL
